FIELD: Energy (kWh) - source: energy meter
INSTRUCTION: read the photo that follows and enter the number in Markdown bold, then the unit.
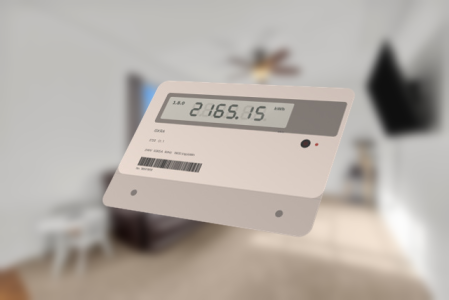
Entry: **2165.15** kWh
